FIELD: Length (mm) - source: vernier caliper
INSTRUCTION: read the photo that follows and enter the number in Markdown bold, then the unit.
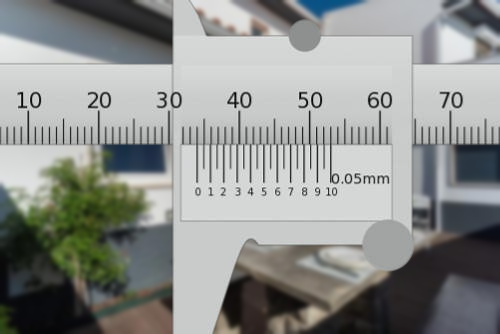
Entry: **34.0** mm
